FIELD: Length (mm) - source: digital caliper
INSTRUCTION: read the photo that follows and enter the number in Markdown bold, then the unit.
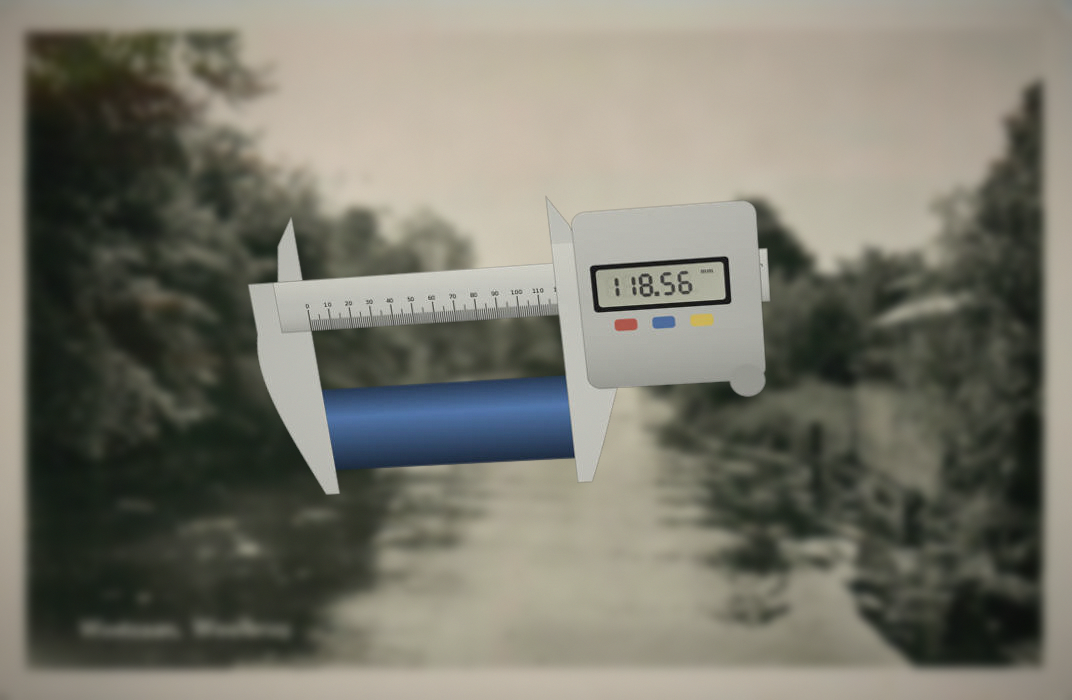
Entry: **118.56** mm
